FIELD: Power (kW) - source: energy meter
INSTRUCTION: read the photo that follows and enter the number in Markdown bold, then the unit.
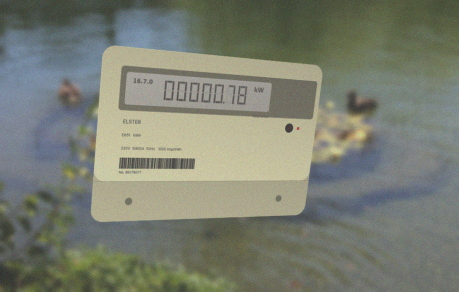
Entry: **0.78** kW
